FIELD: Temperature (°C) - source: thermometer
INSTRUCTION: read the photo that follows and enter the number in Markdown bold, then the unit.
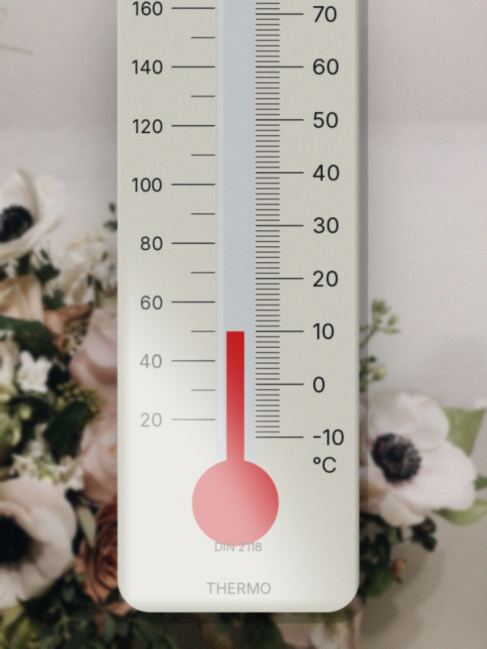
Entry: **10** °C
